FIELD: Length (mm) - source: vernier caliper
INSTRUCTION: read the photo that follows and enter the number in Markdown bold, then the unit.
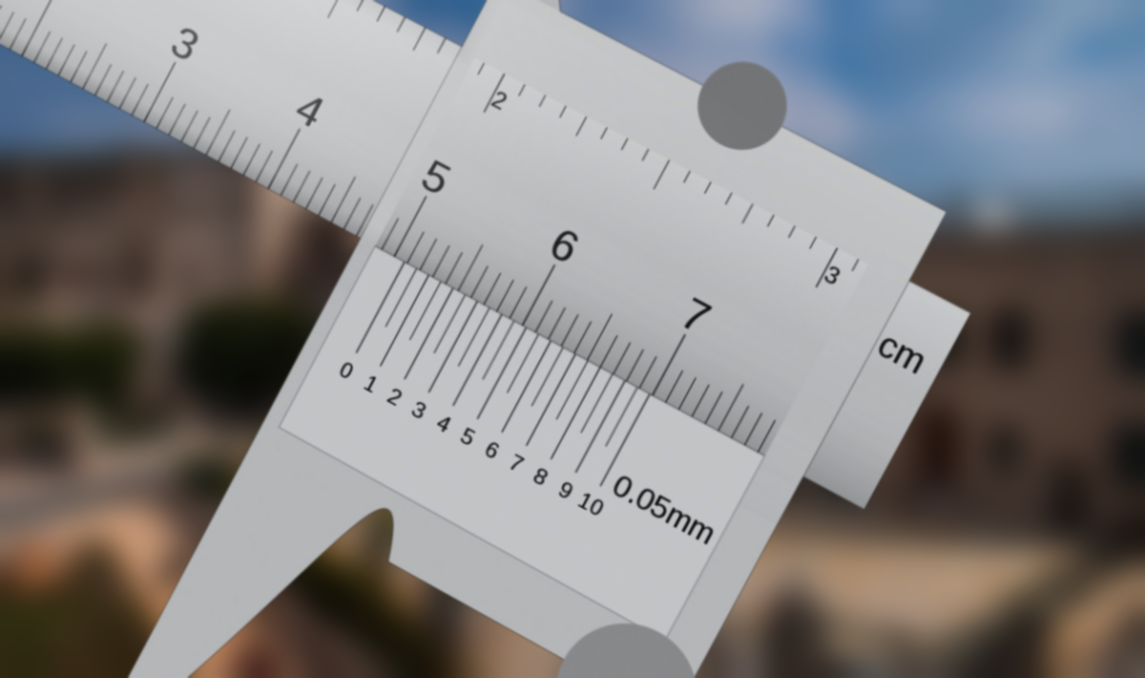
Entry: **50.8** mm
